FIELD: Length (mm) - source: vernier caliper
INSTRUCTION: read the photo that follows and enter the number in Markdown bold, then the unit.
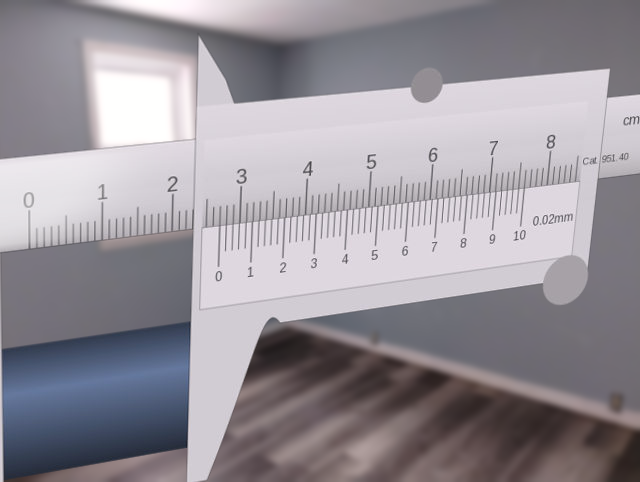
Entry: **27.0** mm
